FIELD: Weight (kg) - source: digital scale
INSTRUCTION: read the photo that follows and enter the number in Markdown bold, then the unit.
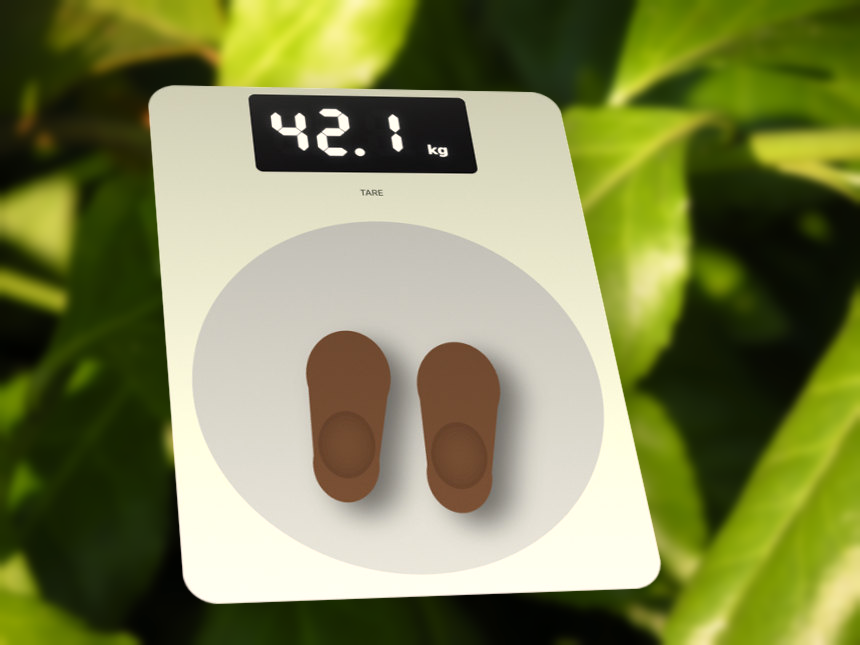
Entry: **42.1** kg
